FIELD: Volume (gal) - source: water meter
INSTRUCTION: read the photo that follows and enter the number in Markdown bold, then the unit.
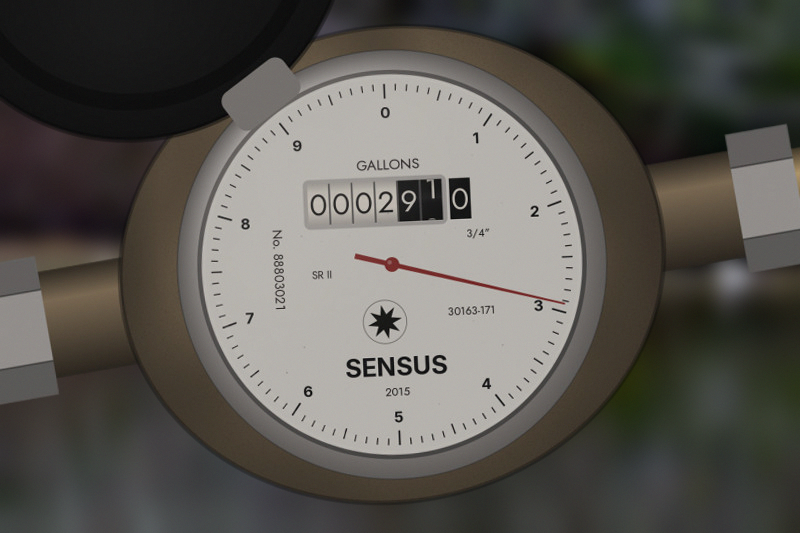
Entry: **2912.9** gal
